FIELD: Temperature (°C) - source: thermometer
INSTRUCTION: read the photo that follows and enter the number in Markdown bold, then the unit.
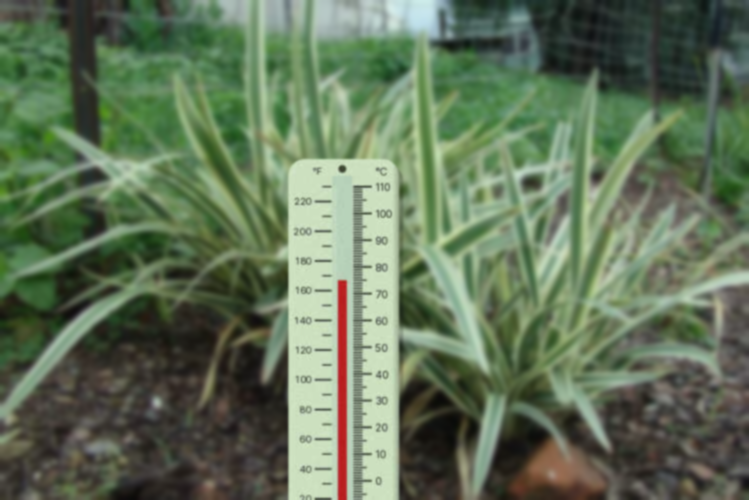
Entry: **75** °C
